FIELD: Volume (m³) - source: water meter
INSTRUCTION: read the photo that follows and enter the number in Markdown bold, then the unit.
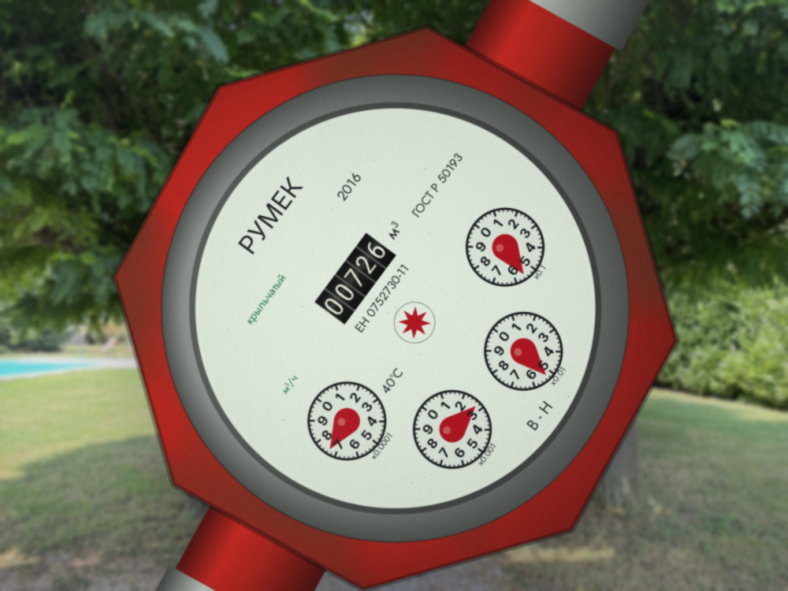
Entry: **726.5527** m³
